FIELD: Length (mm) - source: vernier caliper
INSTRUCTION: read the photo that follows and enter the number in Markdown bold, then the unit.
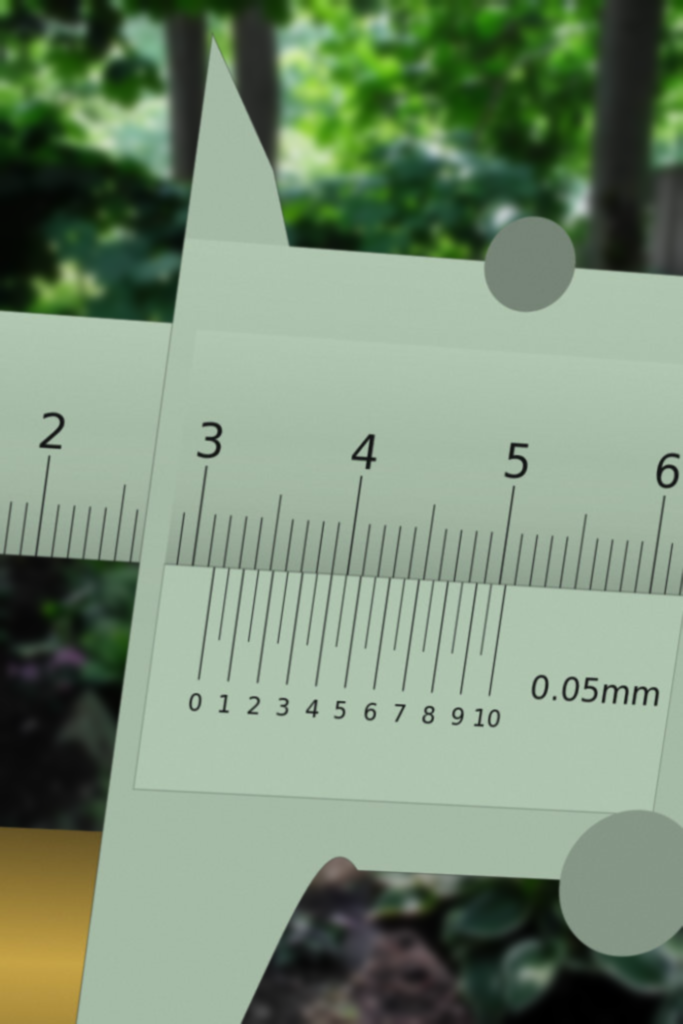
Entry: **31.4** mm
